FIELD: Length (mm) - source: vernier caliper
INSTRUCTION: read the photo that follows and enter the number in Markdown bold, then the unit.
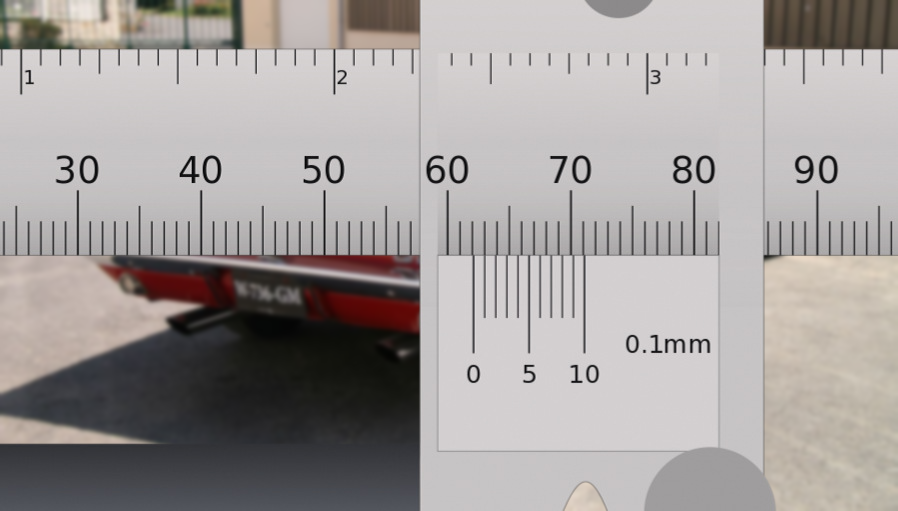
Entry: **62.1** mm
